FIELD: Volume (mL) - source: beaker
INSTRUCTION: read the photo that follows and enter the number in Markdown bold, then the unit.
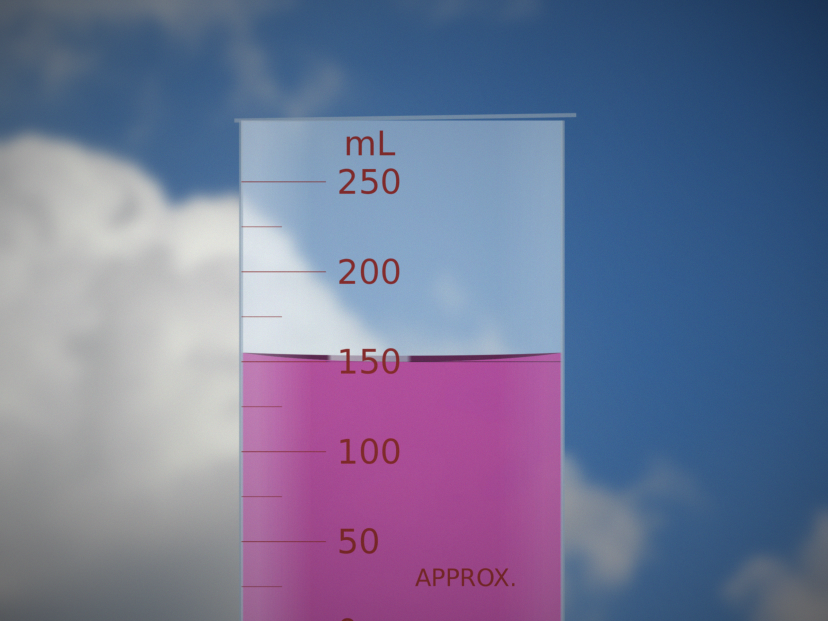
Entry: **150** mL
